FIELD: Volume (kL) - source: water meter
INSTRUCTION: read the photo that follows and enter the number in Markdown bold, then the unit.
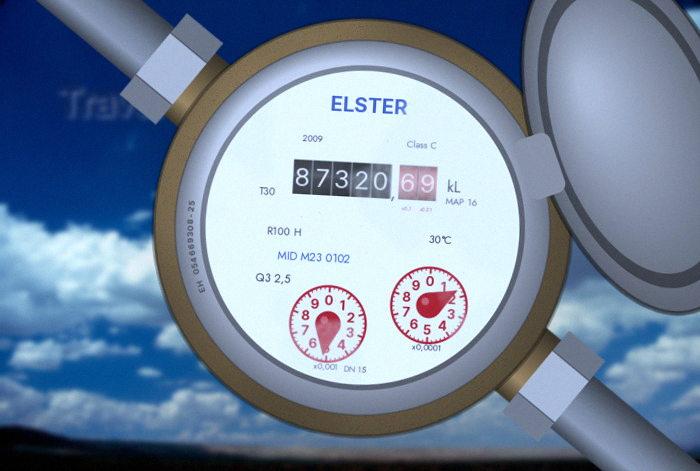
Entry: **87320.6951** kL
